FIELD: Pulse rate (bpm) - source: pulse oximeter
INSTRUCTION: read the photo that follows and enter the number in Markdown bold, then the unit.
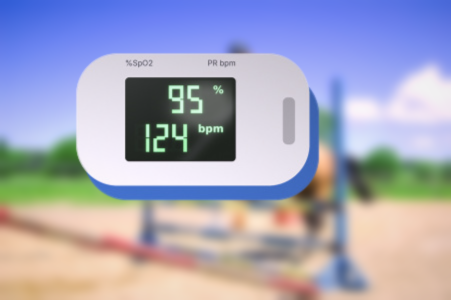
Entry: **124** bpm
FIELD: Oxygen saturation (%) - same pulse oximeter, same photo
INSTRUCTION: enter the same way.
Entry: **95** %
